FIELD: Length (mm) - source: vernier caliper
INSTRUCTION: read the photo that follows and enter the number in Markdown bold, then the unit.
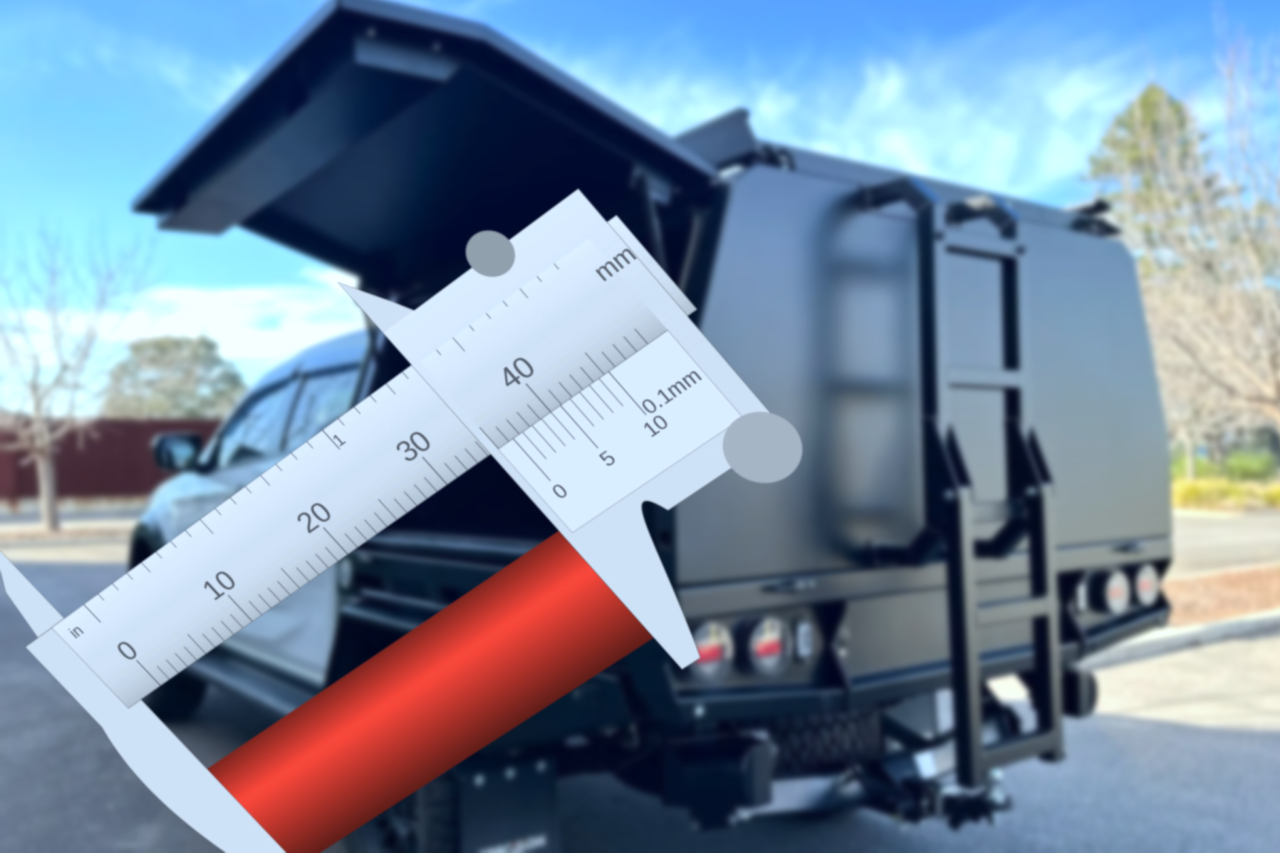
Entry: **36.4** mm
